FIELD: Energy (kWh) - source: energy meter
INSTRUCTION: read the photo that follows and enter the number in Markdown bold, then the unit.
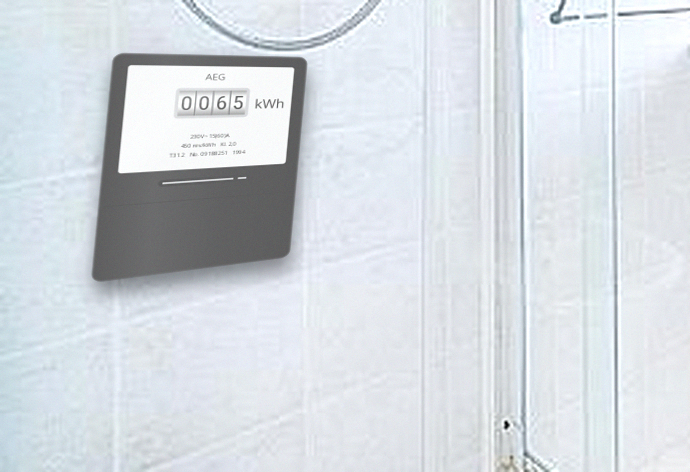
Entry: **65** kWh
